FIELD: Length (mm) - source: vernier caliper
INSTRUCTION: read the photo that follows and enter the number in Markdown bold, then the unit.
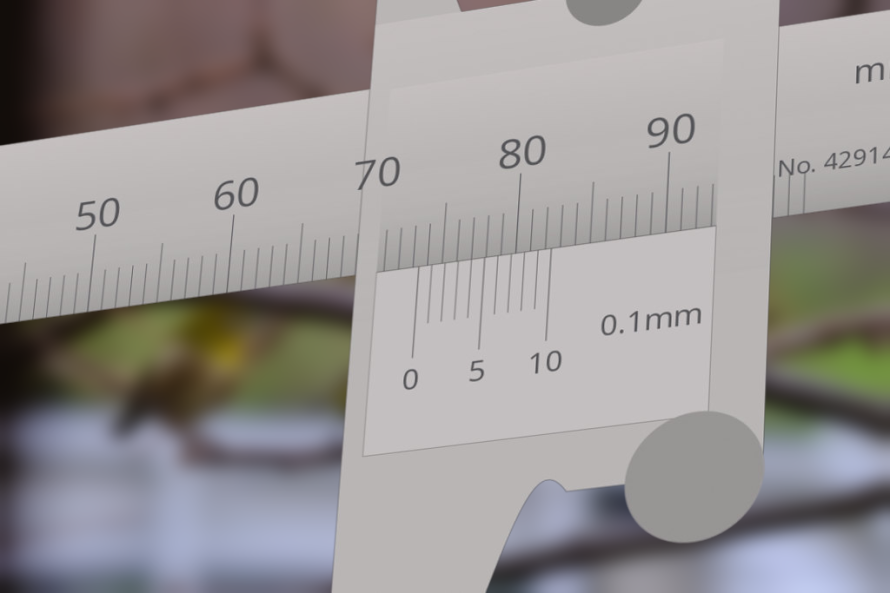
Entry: **73.4** mm
